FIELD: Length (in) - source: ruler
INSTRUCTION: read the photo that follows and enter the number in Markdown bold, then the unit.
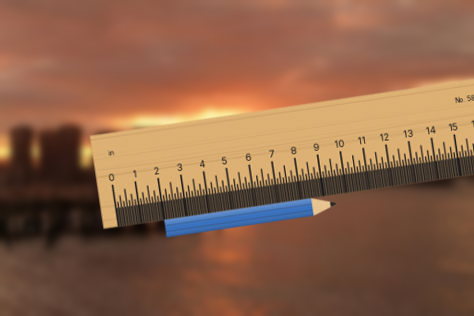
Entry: **7.5** in
